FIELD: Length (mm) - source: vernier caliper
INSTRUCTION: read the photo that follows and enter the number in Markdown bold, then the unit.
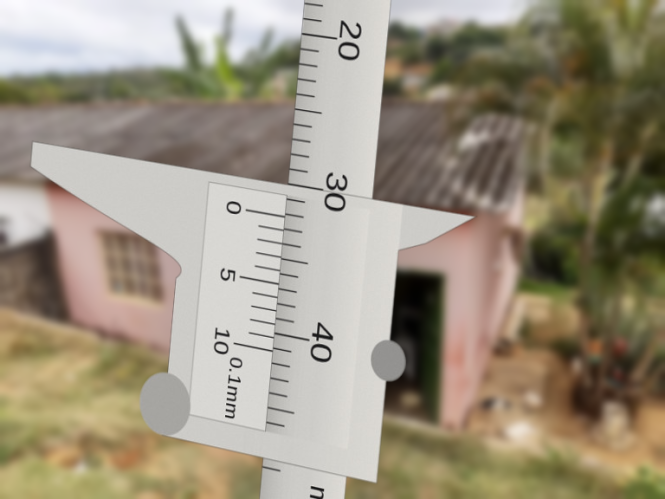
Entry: **32.2** mm
